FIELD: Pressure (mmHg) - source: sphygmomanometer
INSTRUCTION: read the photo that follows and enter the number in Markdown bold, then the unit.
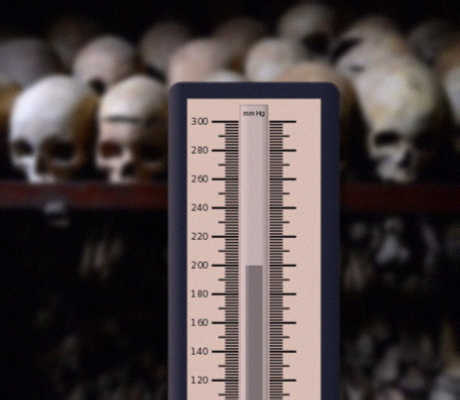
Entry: **200** mmHg
